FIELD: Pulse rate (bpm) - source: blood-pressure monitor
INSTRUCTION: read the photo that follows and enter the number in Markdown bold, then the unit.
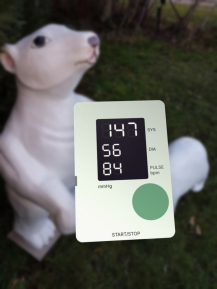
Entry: **84** bpm
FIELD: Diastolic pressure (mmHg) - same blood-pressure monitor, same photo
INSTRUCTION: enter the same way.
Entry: **56** mmHg
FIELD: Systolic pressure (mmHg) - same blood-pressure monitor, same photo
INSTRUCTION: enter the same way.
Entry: **147** mmHg
